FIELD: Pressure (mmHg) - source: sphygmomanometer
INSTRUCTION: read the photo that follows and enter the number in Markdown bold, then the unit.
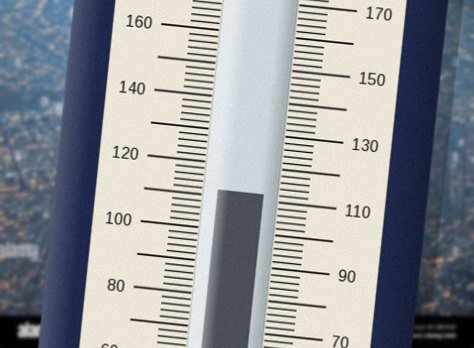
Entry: **112** mmHg
